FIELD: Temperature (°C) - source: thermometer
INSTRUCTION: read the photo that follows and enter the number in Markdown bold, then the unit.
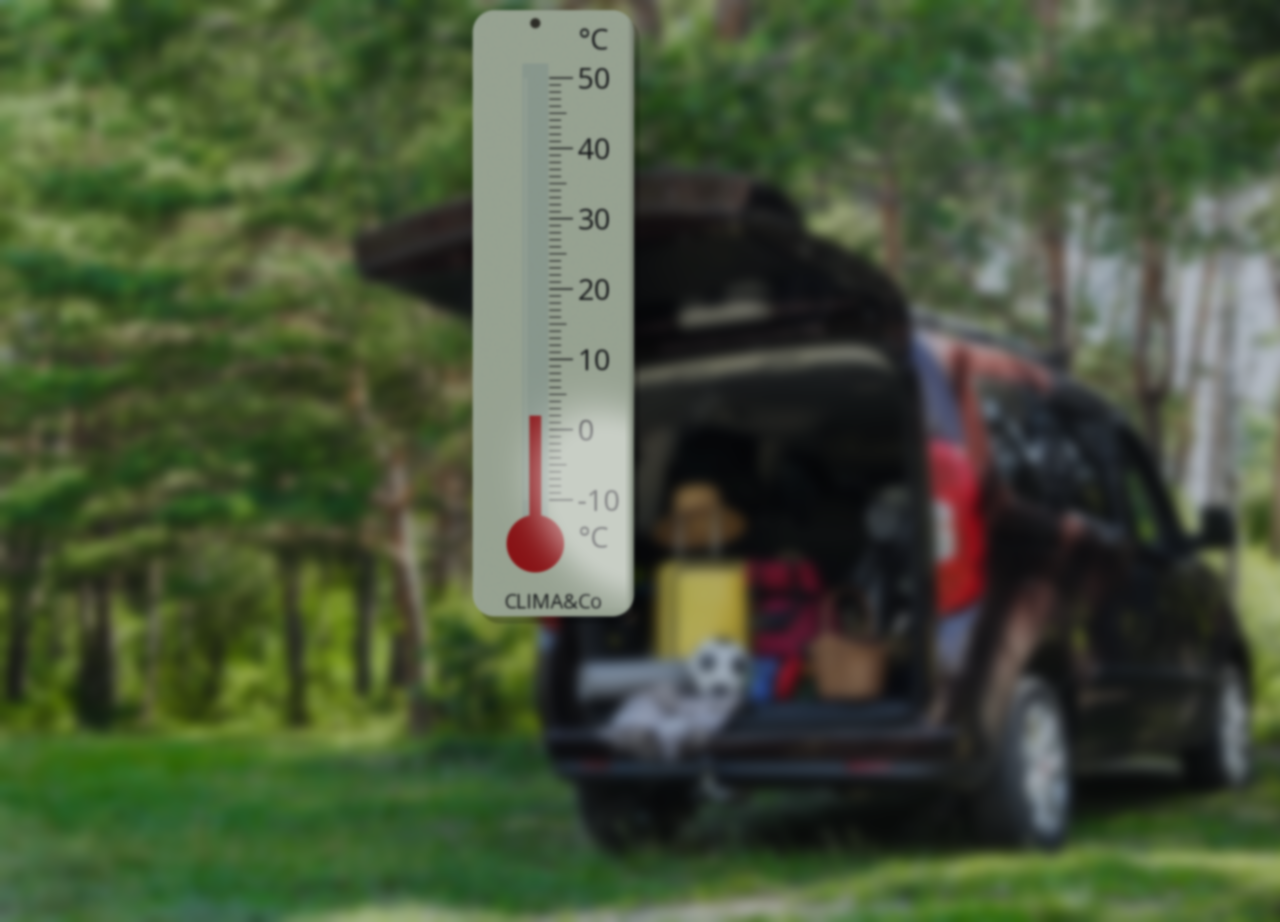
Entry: **2** °C
